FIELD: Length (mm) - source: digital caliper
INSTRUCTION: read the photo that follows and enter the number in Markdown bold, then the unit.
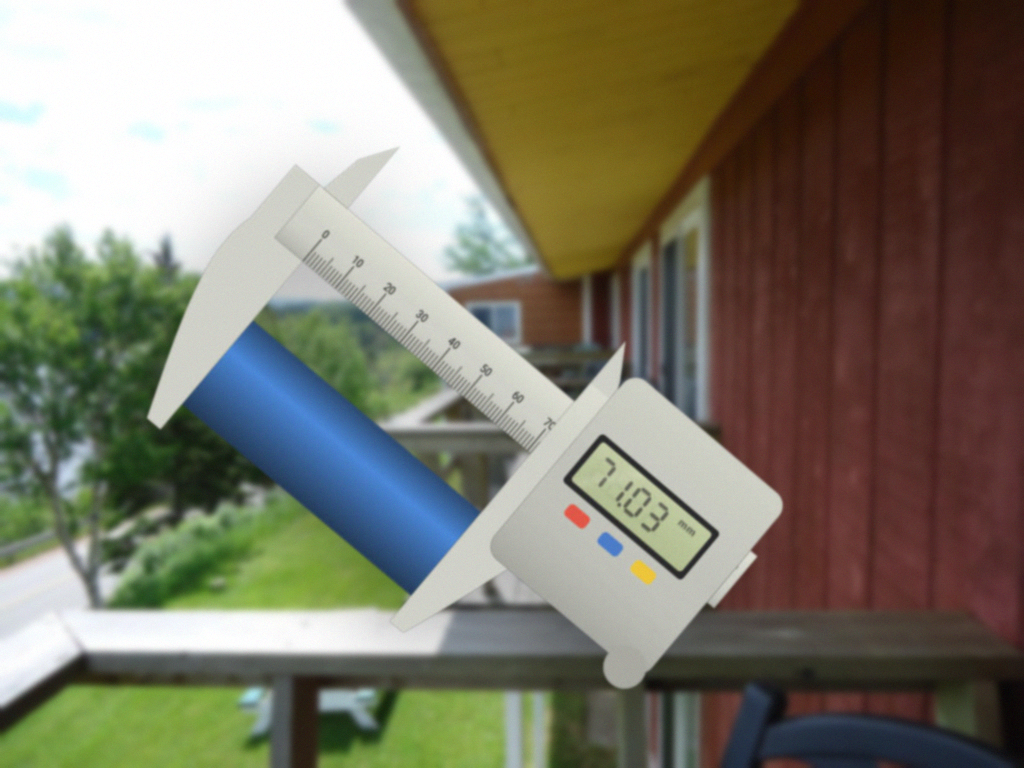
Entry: **71.03** mm
